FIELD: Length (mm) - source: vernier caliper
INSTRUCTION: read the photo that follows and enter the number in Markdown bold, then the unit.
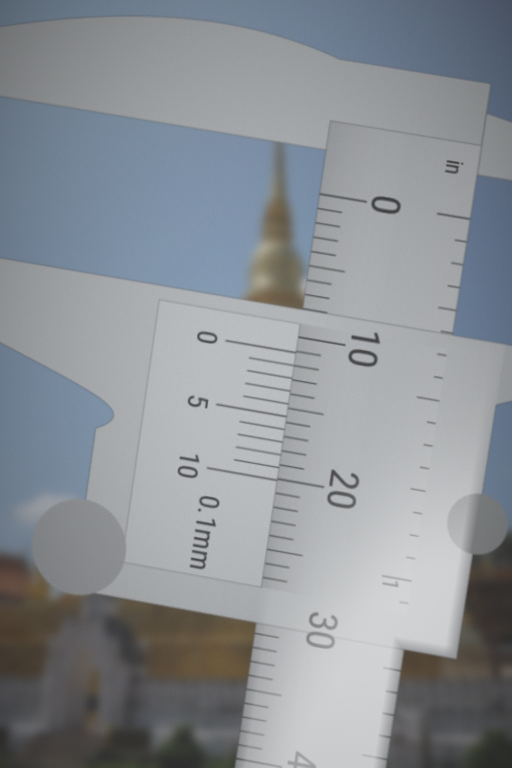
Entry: **11.1** mm
